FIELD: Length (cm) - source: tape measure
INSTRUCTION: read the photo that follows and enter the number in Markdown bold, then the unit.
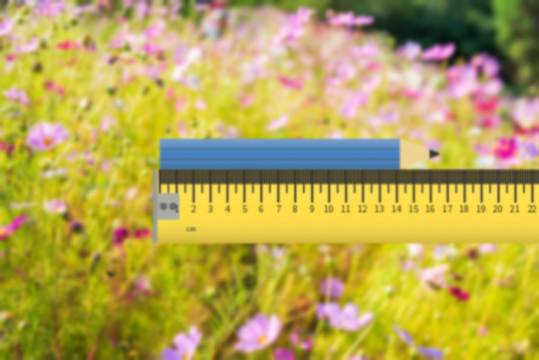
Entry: **16.5** cm
